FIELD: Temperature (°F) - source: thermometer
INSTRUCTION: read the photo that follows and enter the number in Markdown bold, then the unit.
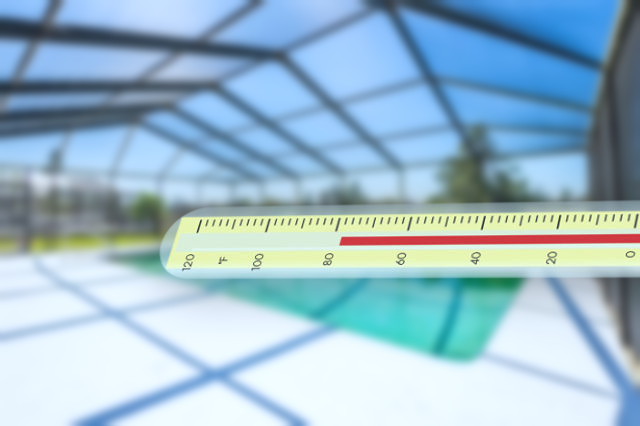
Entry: **78** °F
